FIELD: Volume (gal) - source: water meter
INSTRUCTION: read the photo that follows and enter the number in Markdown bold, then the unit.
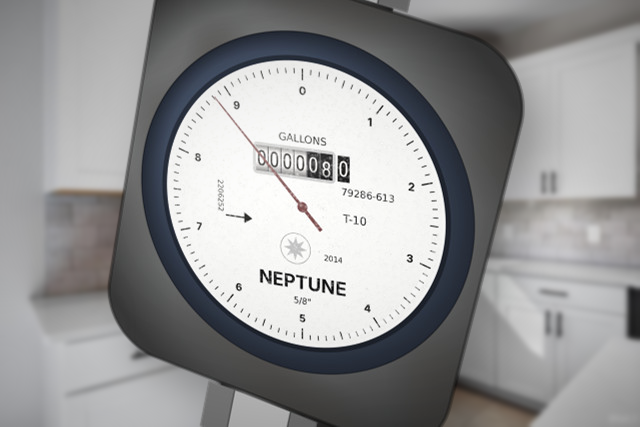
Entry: **78.8** gal
